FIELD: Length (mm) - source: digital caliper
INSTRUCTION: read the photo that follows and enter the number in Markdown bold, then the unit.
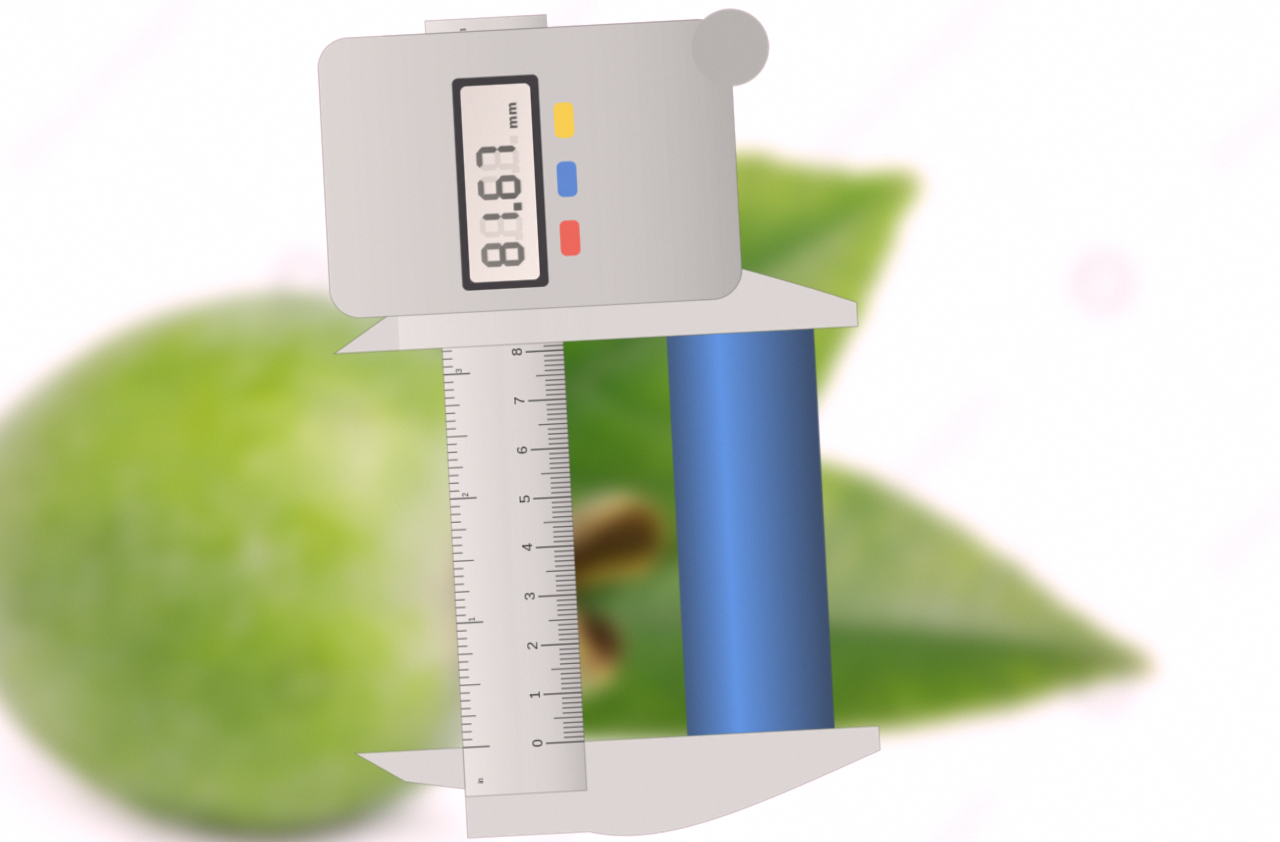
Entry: **81.67** mm
